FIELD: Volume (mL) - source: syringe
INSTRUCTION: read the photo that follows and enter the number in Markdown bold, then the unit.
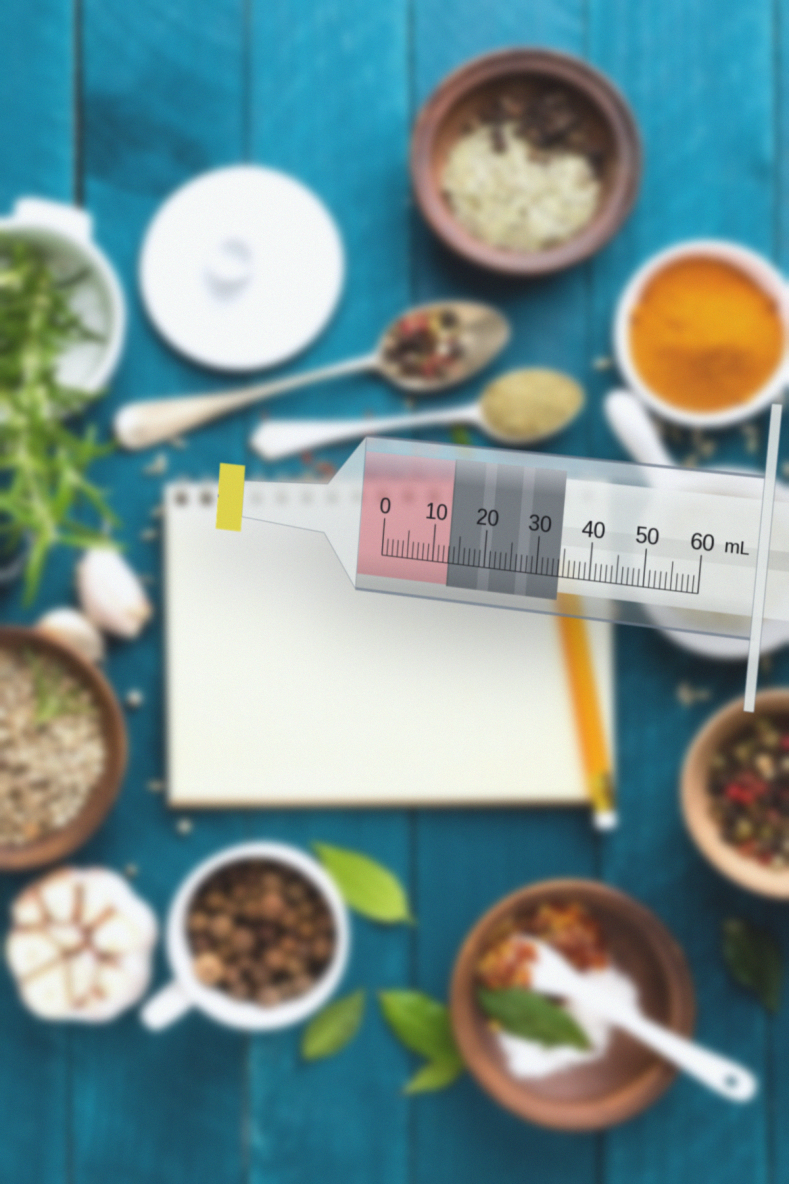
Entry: **13** mL
